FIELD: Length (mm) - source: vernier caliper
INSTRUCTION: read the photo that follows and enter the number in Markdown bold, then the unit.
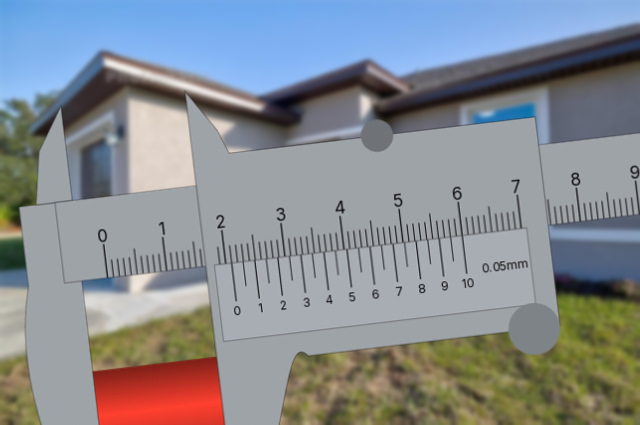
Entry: **21.0** mm
